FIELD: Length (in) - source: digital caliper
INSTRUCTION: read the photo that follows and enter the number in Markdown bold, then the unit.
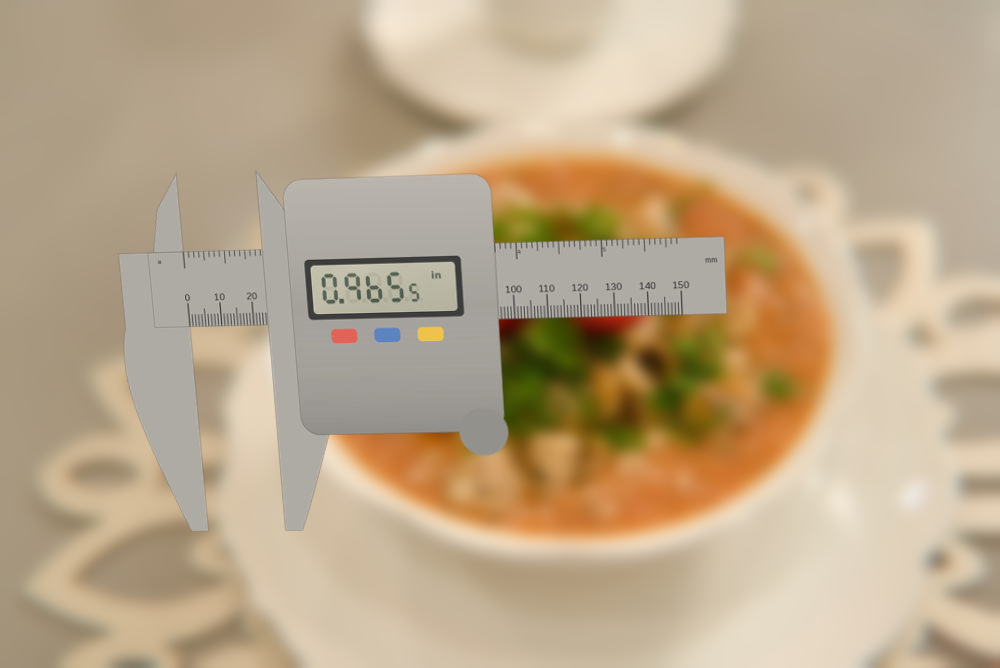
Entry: **0.9655** in
